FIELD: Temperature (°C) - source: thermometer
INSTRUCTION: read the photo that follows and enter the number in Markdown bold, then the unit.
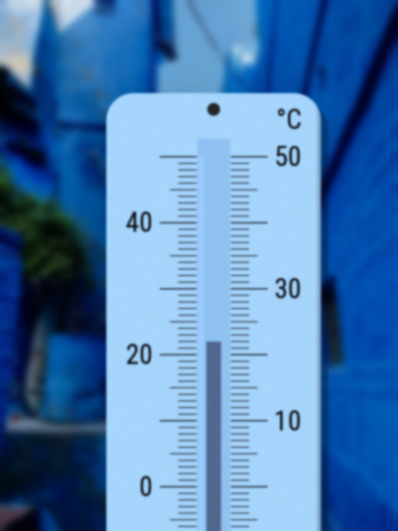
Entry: **22** °C
